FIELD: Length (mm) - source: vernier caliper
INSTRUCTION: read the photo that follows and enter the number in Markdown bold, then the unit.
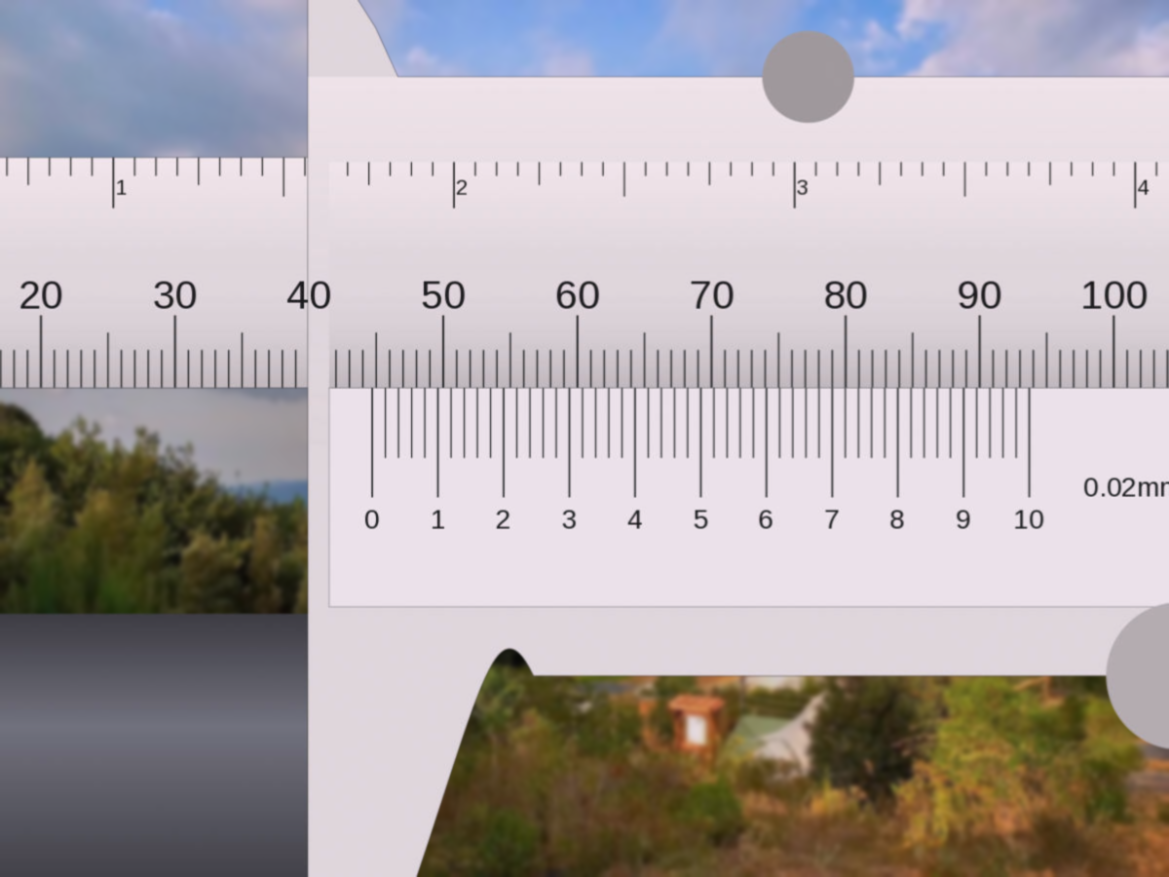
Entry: **44.7** mm
